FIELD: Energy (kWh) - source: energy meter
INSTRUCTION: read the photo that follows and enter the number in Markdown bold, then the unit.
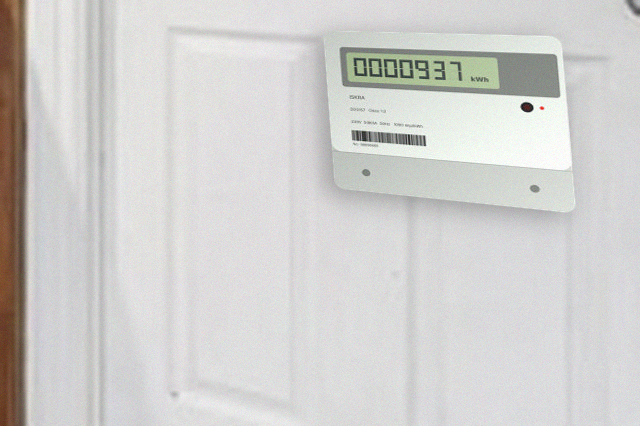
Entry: **937** kWh
